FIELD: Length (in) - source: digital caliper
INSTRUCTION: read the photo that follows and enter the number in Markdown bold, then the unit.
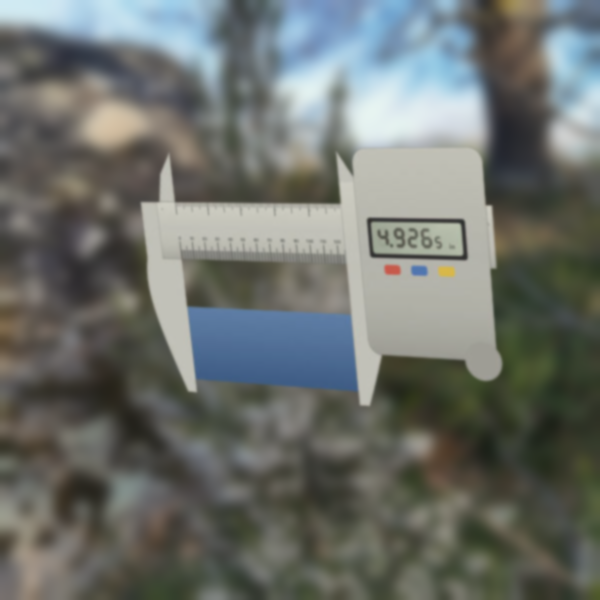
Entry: **4.9265** in
